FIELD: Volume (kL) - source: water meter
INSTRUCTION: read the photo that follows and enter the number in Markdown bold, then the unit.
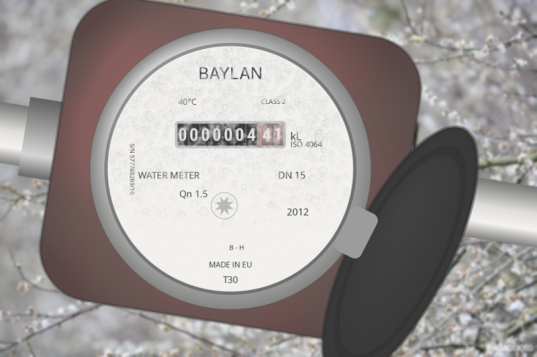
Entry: **4.41** kL
